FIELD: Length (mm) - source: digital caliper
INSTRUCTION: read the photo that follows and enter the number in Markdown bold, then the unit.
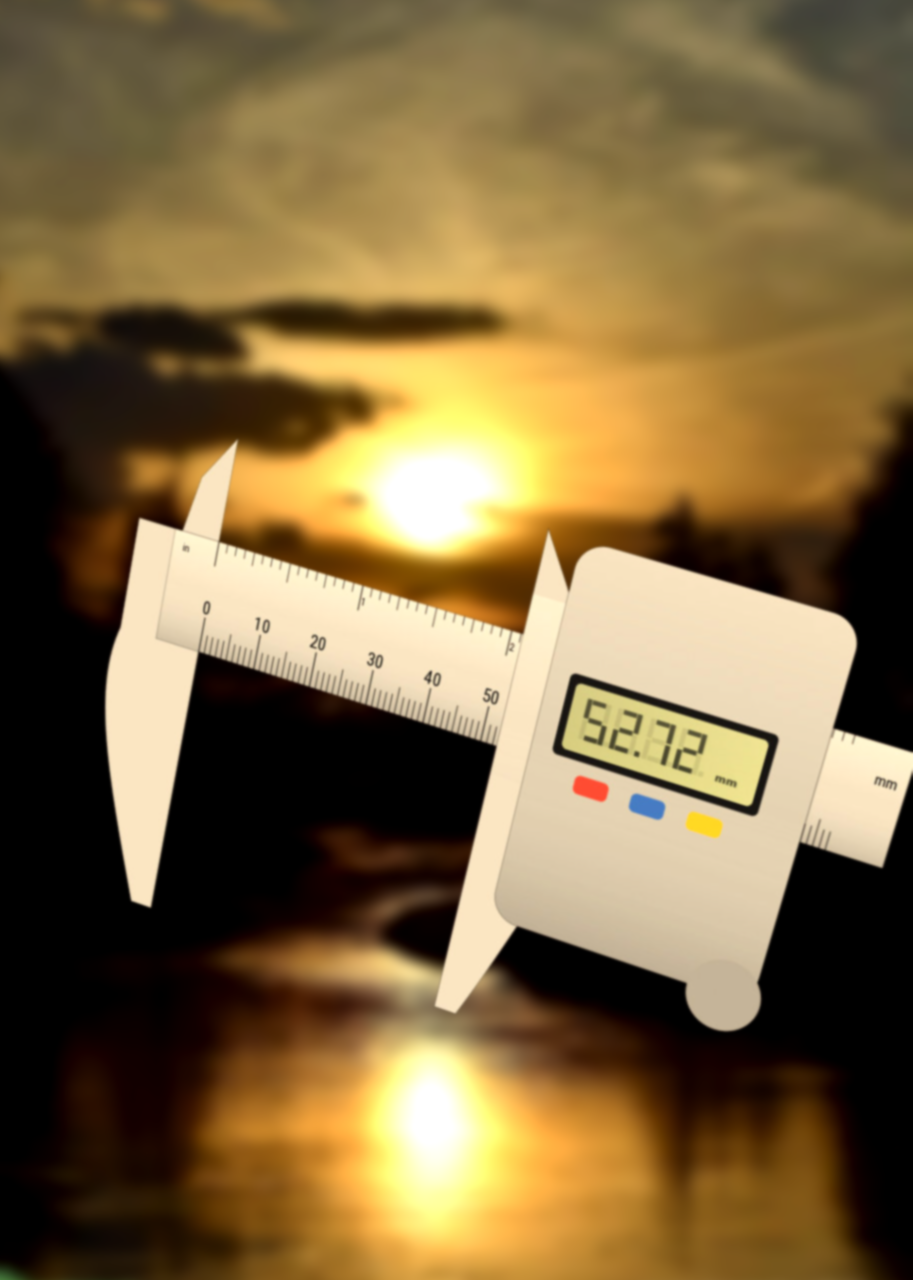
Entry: **52.72** mm
